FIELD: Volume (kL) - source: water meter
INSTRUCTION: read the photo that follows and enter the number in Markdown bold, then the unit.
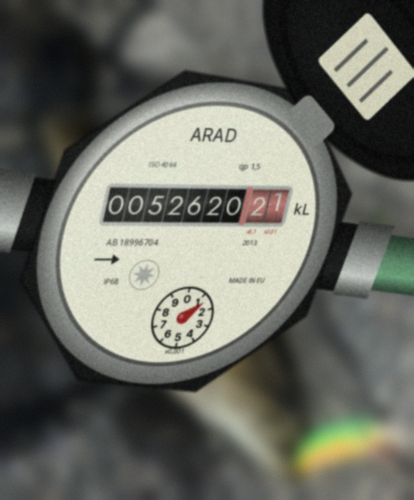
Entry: **52620.211** kL
